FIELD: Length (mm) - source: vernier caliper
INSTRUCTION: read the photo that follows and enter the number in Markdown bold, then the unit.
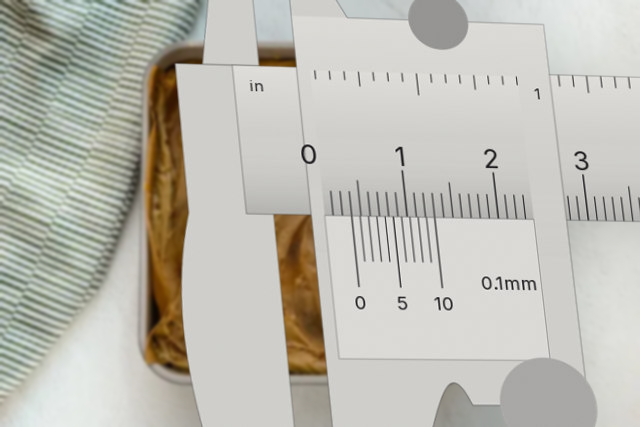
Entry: **4.0** mm
